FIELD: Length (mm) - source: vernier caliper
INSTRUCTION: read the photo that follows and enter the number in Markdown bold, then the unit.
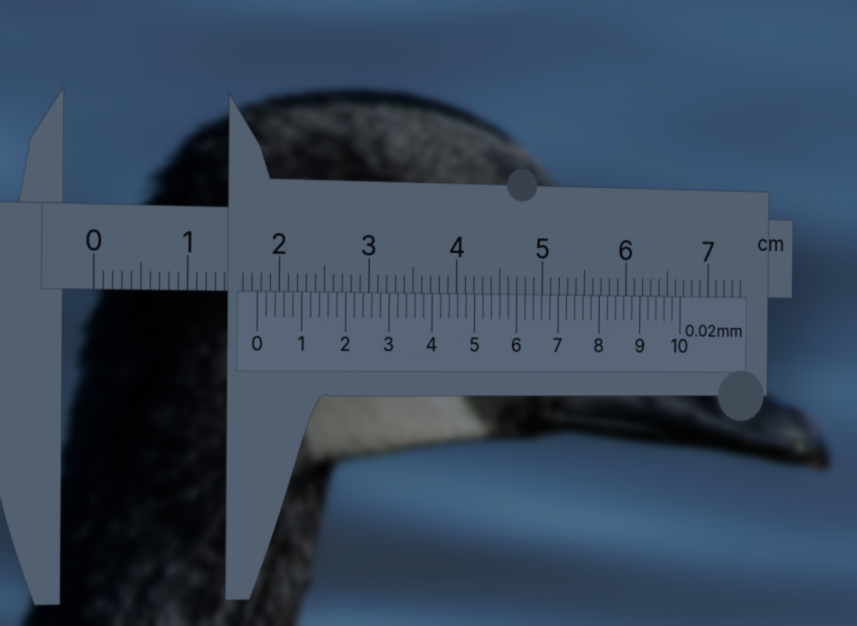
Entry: **17.6** mm
